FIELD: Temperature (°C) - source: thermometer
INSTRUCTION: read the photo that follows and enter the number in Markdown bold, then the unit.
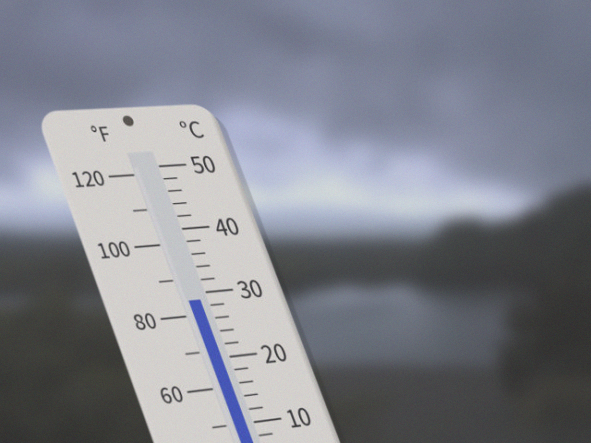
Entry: **29** °C
